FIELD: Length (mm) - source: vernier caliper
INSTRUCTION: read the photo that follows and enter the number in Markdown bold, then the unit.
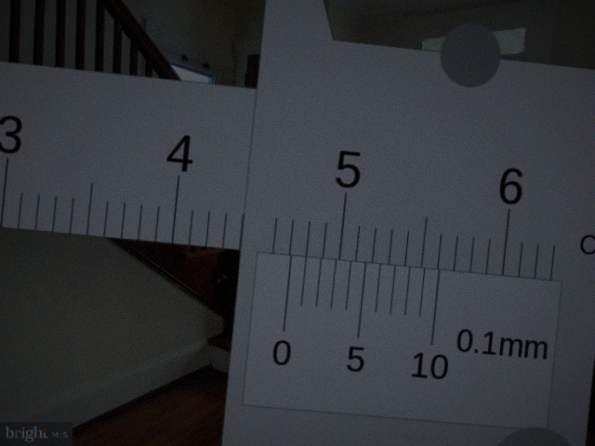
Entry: **47.1** mm
